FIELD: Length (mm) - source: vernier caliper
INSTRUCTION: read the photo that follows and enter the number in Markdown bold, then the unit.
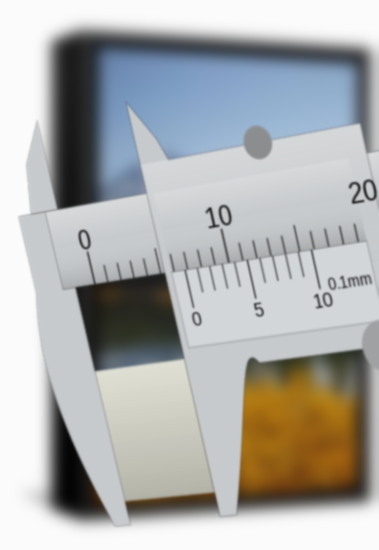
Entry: **6.8** mm
